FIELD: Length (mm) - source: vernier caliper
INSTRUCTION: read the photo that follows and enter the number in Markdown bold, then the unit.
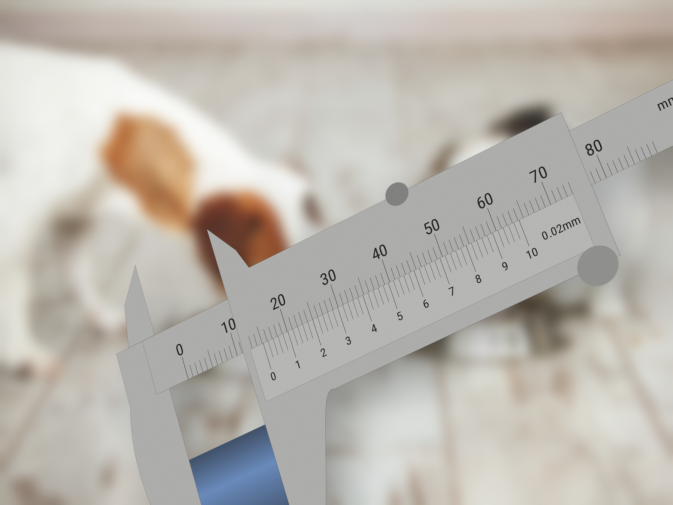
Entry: **15.2** mm
